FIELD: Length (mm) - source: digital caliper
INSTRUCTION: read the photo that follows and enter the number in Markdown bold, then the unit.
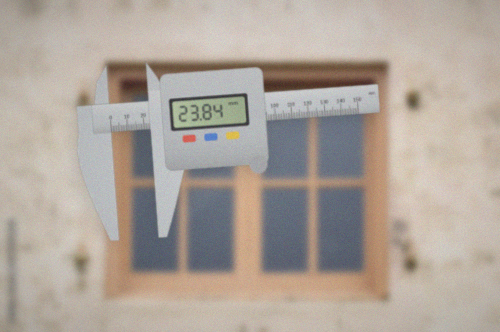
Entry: **23.84** mm
